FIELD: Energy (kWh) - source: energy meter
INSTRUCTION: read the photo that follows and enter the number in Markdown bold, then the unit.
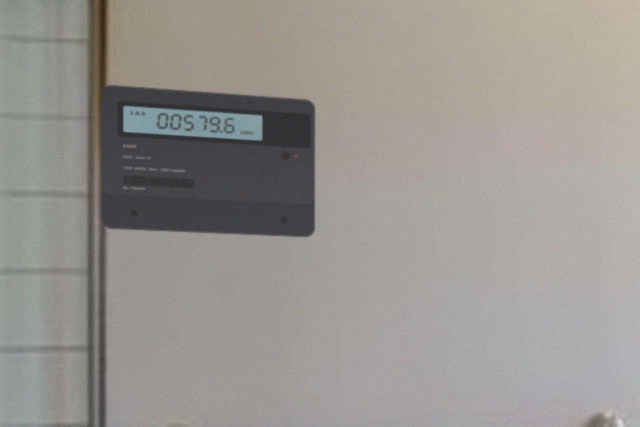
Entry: **579.6** kWh
